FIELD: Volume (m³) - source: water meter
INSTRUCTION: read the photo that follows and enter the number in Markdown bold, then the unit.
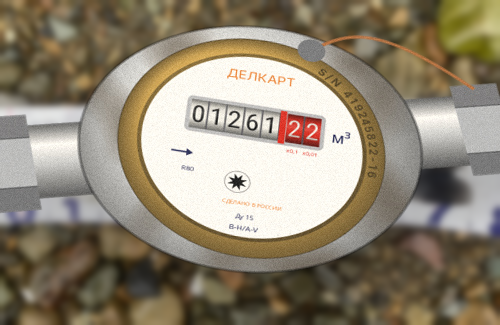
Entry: **1261.22** m³
